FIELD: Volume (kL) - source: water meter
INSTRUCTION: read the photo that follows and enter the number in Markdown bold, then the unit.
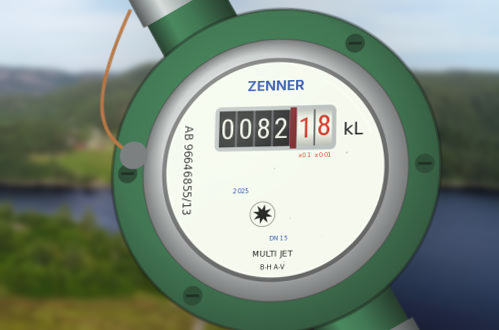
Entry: **82.18** kL
